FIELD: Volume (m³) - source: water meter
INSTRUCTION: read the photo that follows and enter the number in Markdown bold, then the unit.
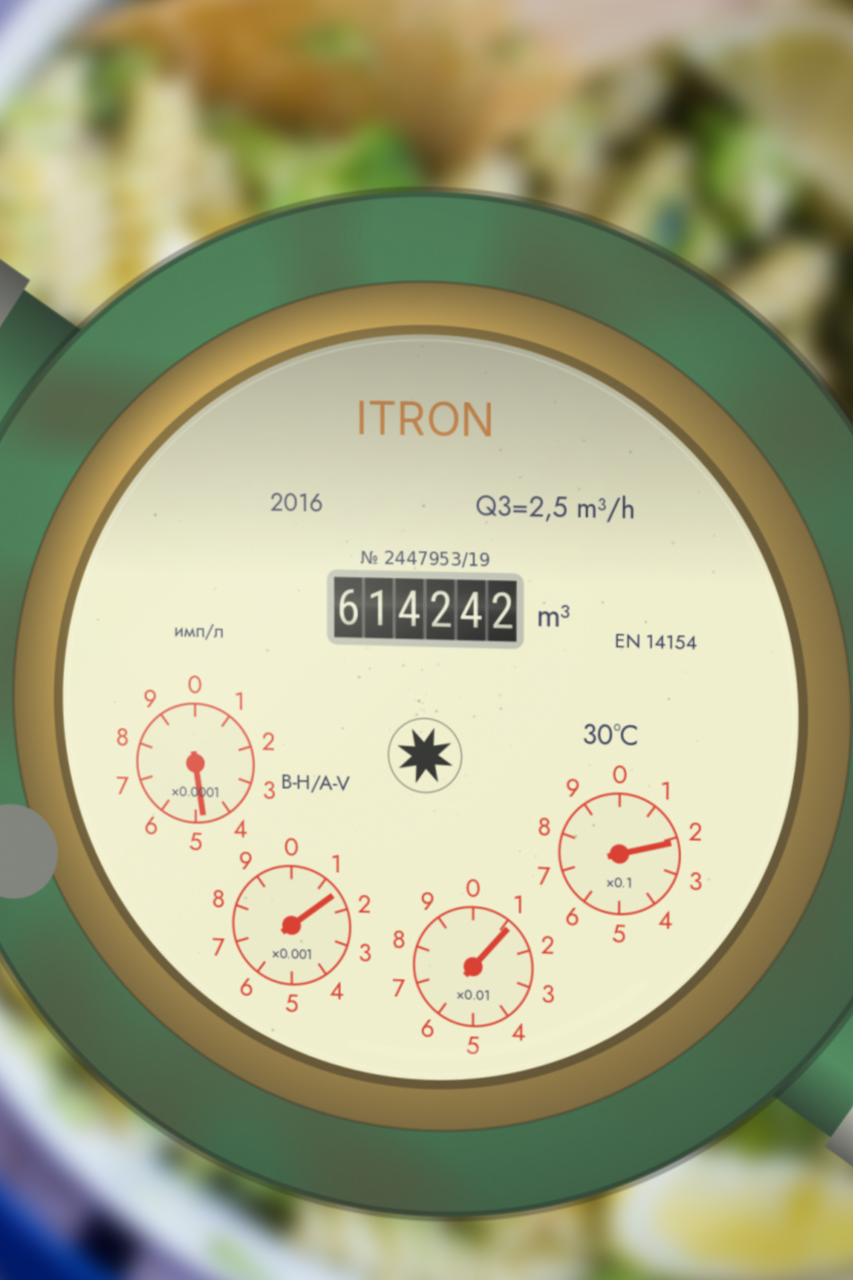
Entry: **614242.2114** m³
